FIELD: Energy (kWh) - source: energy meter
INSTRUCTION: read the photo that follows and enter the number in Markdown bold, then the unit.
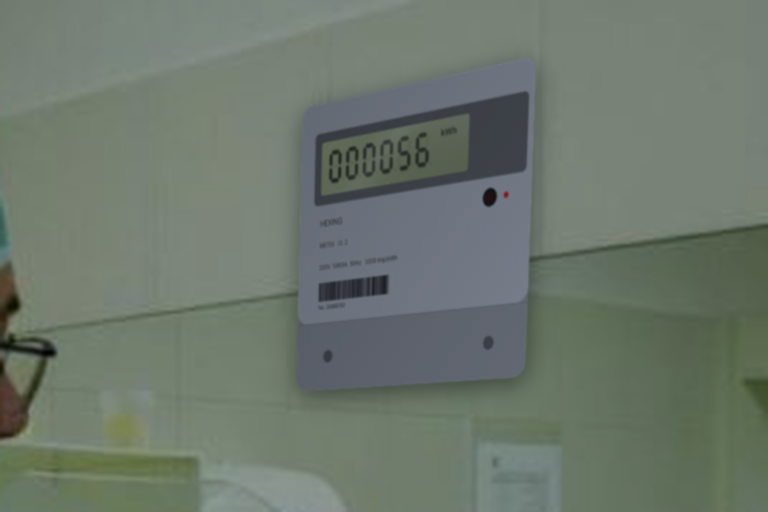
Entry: **56** kWh
